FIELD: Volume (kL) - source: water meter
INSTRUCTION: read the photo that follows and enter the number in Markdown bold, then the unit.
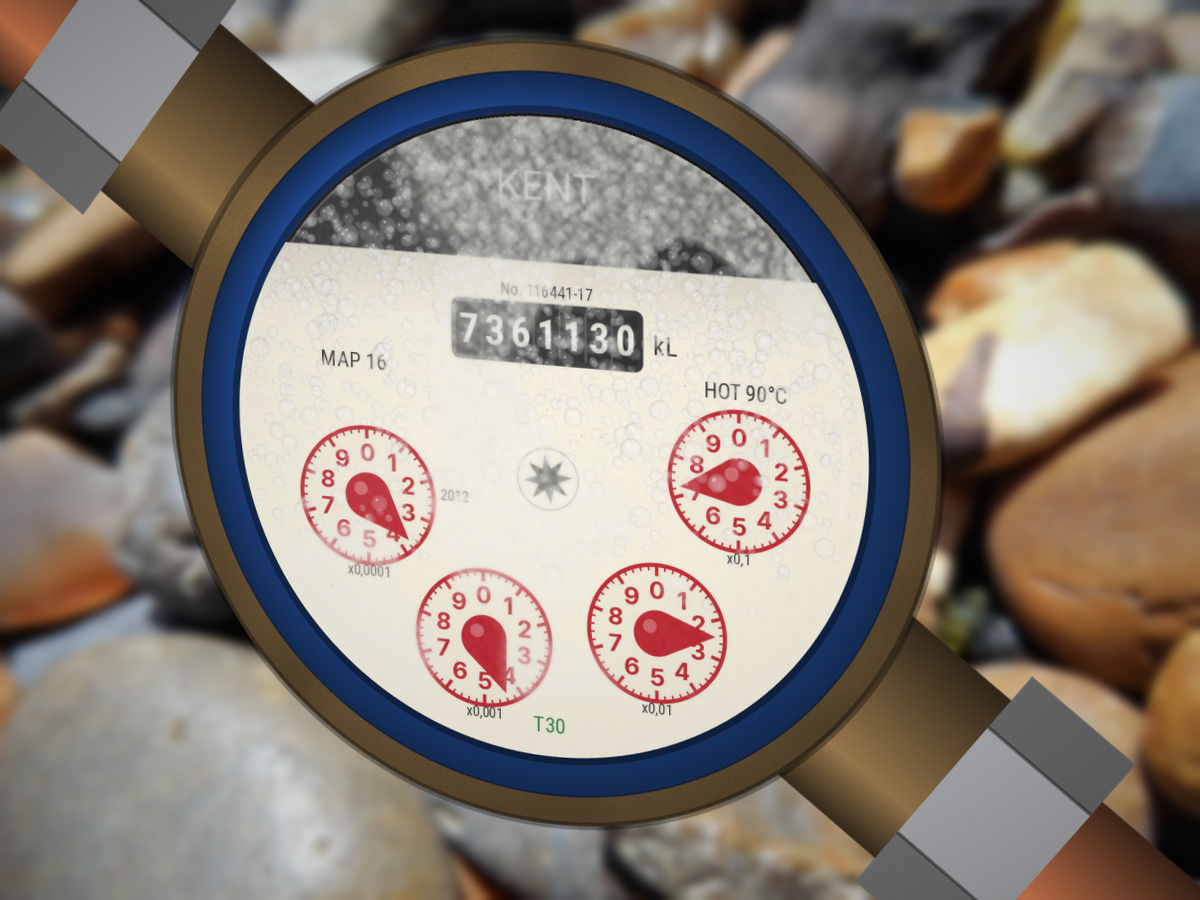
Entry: **7361130.7243** kL
